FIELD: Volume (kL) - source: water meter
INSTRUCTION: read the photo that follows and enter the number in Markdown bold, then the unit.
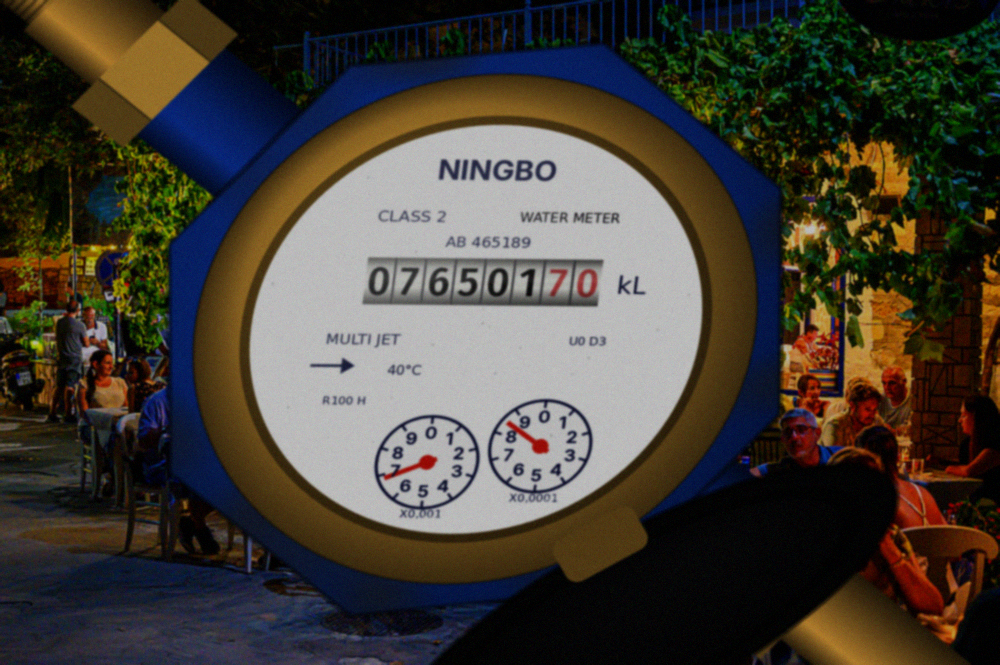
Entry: **76501.7068** kL
